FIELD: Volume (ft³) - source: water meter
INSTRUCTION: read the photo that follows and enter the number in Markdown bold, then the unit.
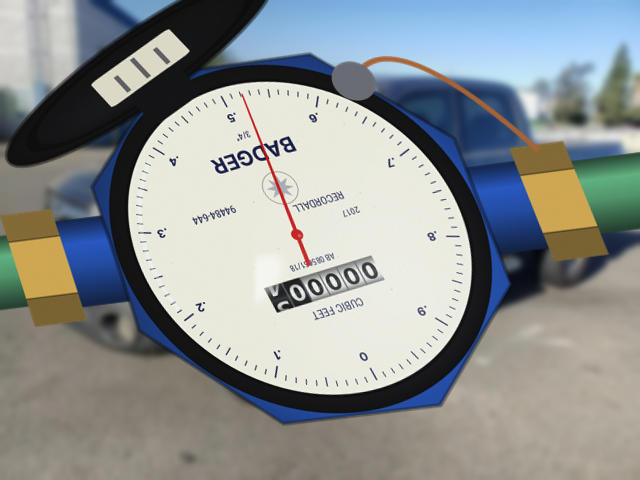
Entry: **3.52** ft³
